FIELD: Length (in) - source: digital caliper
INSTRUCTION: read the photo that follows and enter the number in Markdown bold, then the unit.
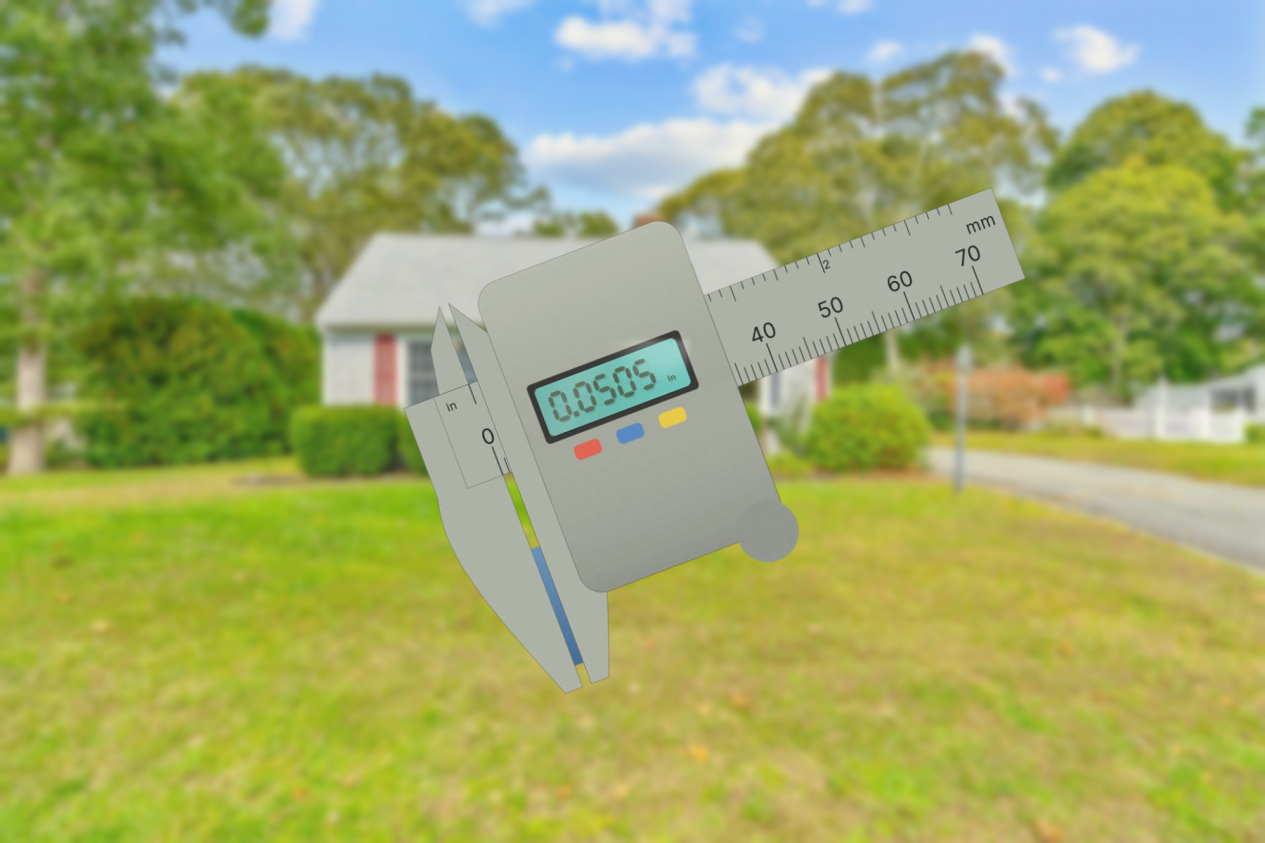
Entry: **0.0505** in
